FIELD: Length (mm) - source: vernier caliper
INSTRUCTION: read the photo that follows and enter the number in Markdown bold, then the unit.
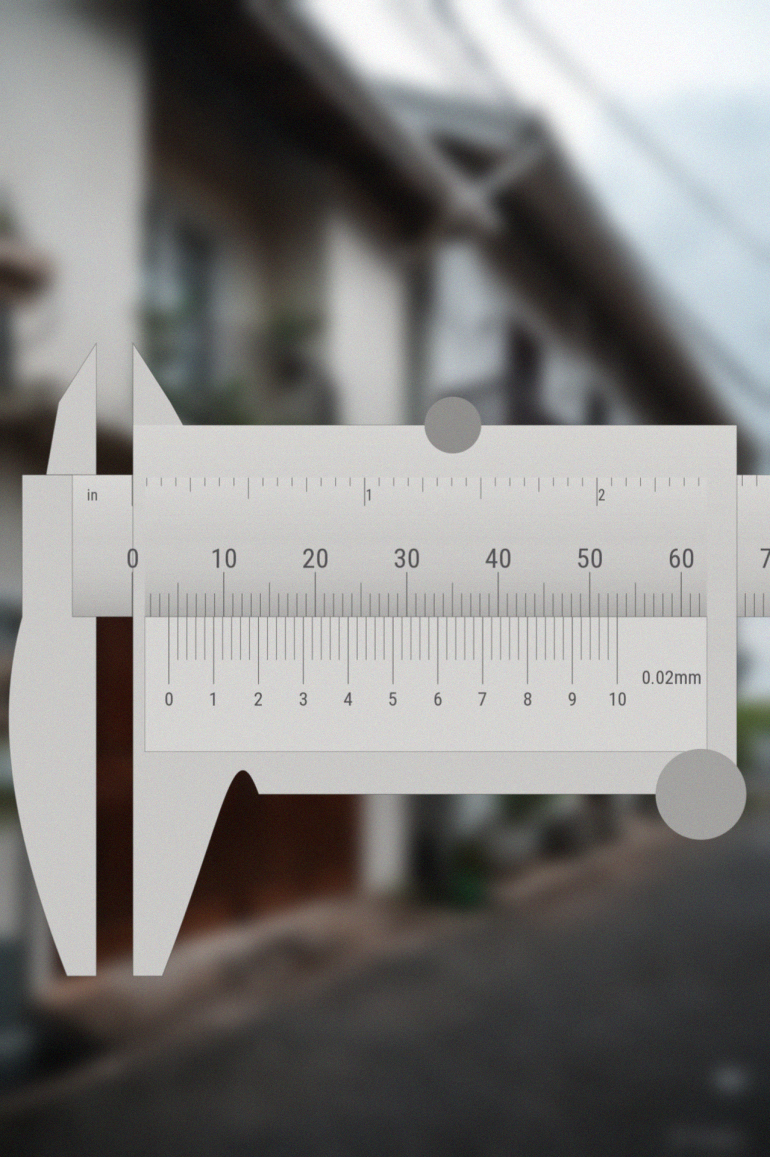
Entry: **4.0** mm
